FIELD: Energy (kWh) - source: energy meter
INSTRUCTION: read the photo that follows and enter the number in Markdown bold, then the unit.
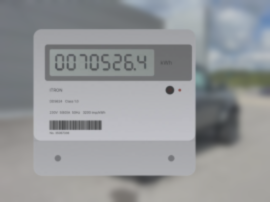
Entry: **70526.4** kWh
